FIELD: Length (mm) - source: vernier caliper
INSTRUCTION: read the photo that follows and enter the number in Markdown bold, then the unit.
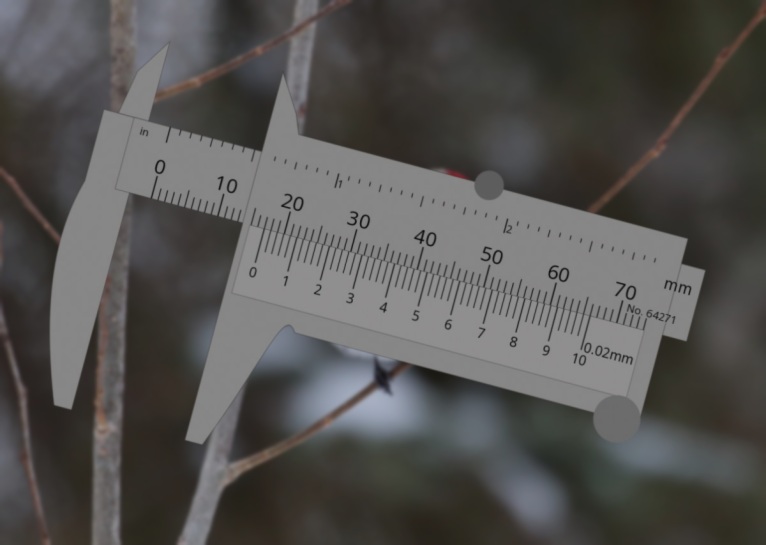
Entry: **17.0** mm
